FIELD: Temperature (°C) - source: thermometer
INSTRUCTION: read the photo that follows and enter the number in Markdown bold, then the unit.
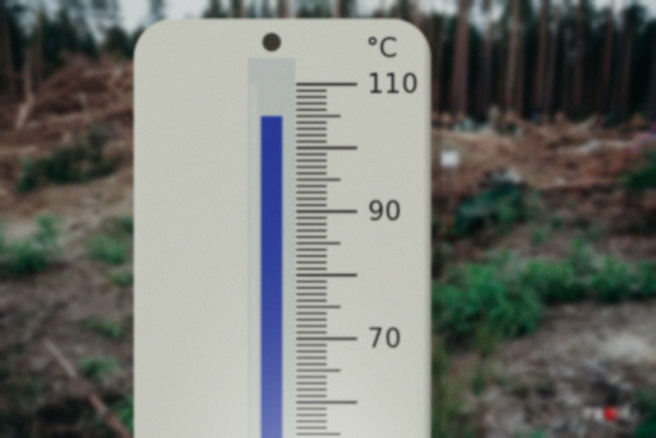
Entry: **105** °C
